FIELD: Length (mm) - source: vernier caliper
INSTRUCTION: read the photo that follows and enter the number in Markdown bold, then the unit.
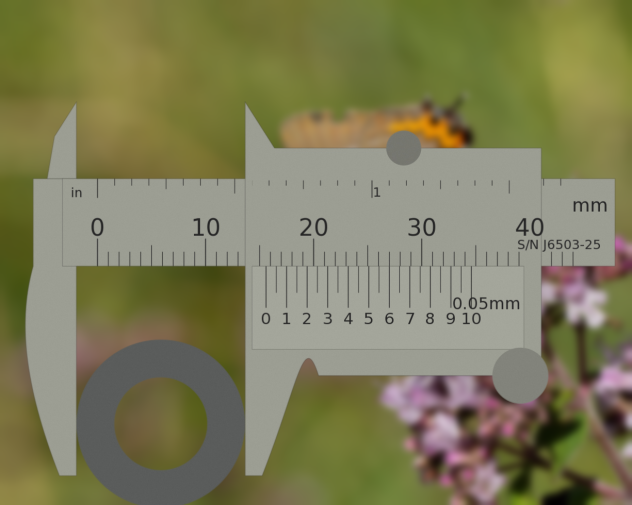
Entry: **15.6** mm
